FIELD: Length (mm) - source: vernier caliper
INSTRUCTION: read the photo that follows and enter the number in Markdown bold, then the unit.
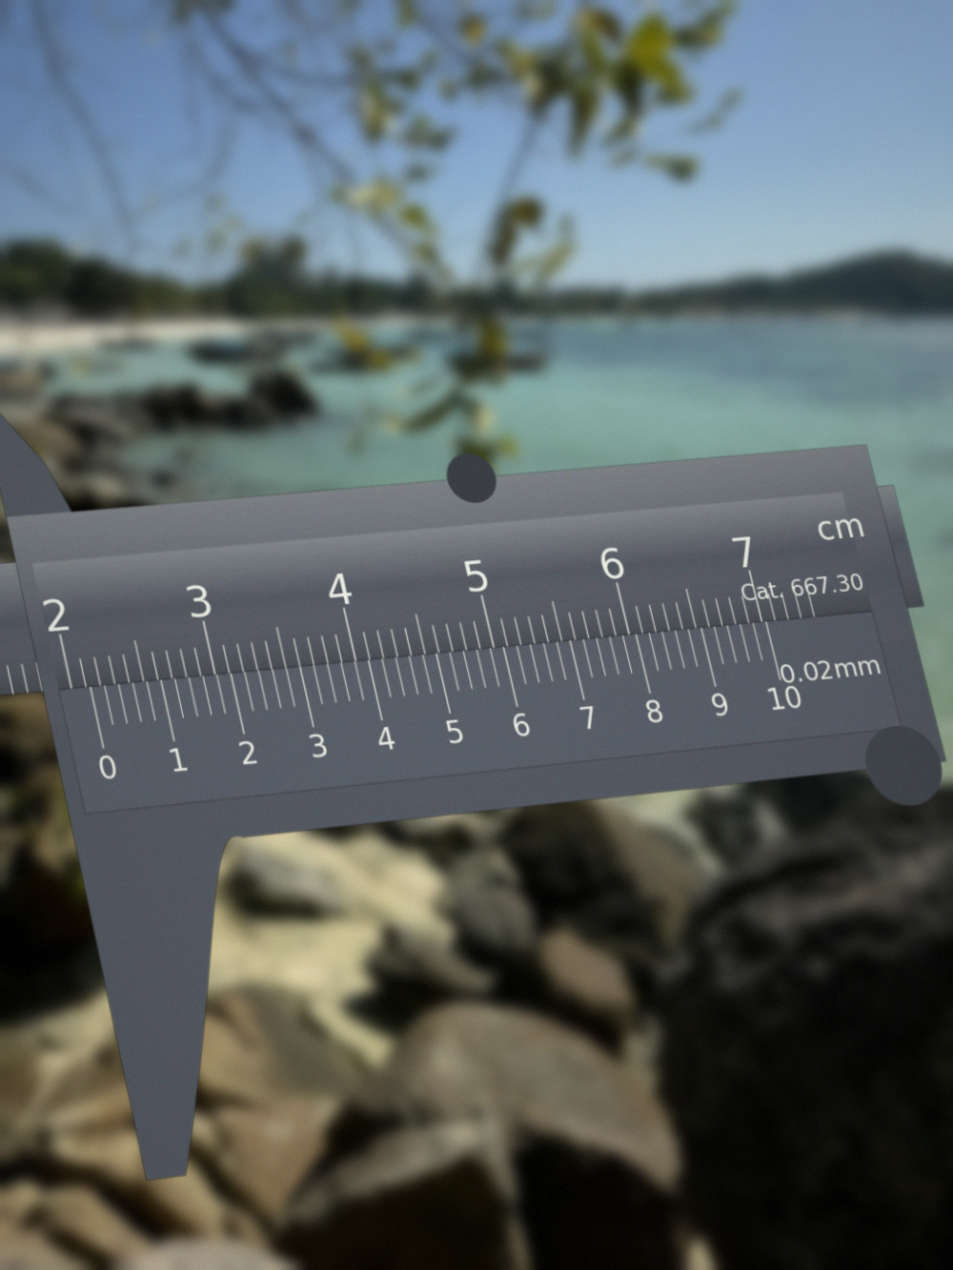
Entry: **21.3** mm
